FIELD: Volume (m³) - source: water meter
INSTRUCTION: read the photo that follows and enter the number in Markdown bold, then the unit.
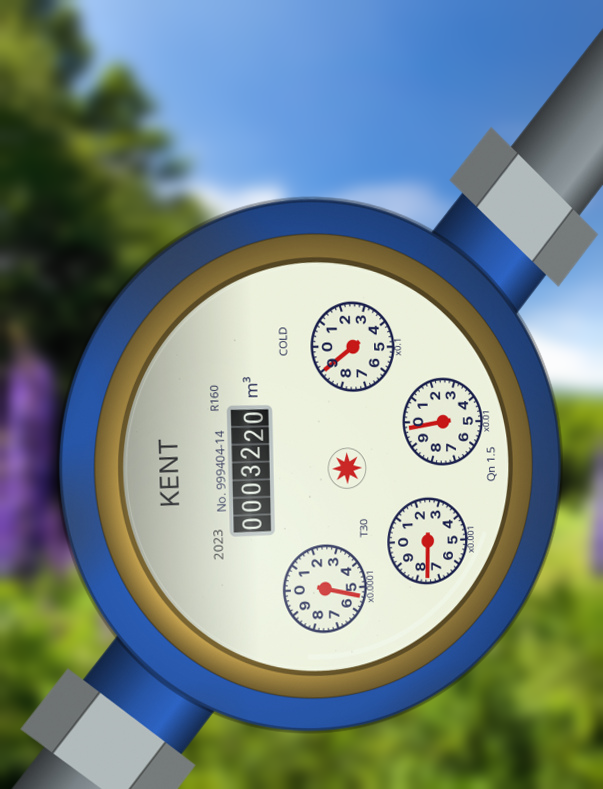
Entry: **3219.8975** m³
